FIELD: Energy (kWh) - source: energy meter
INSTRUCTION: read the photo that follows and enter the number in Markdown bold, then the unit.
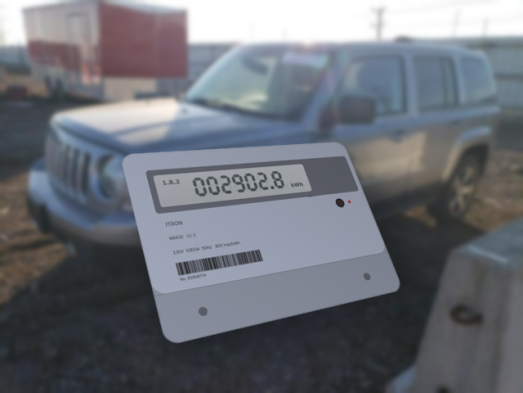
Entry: **2902.8** kWh
